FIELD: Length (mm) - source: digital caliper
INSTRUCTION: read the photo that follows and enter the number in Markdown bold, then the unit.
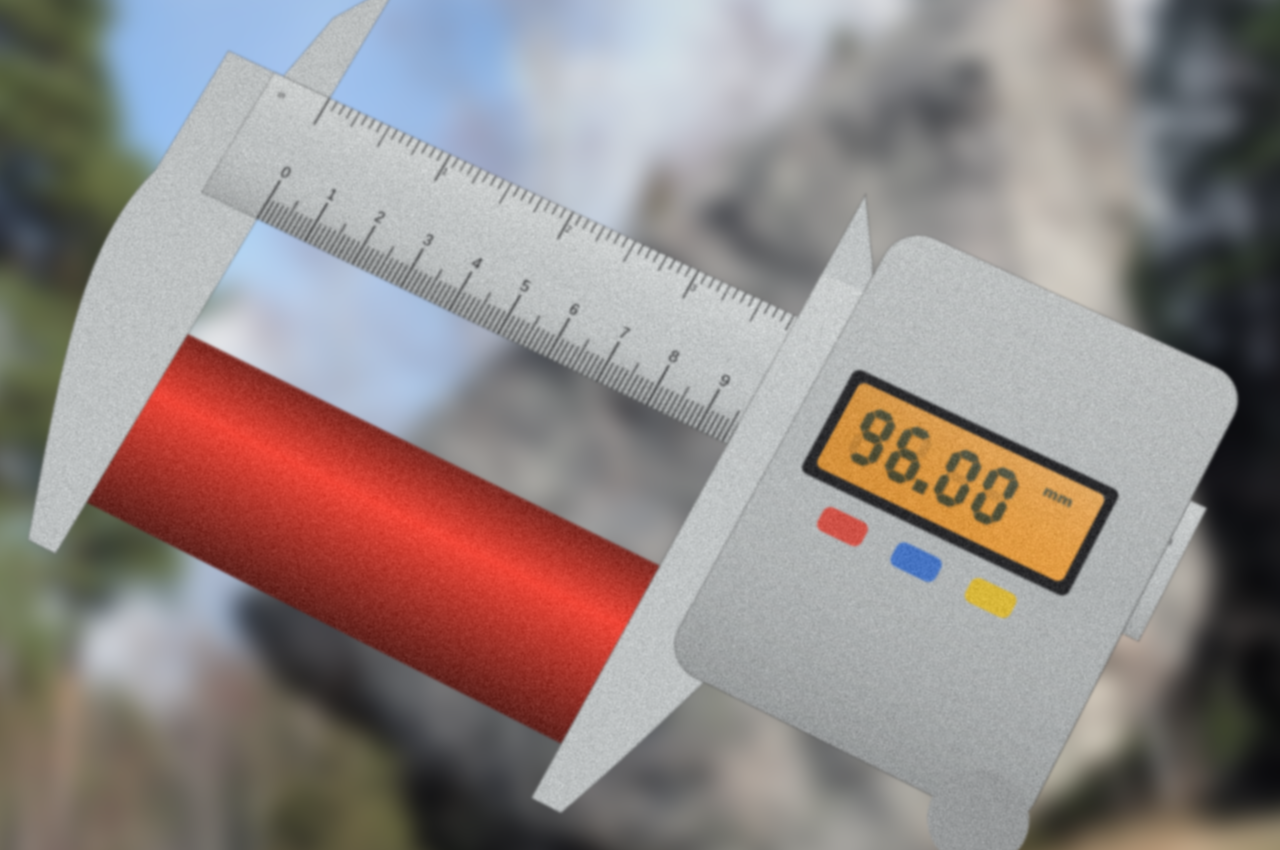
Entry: **96.00** mm
